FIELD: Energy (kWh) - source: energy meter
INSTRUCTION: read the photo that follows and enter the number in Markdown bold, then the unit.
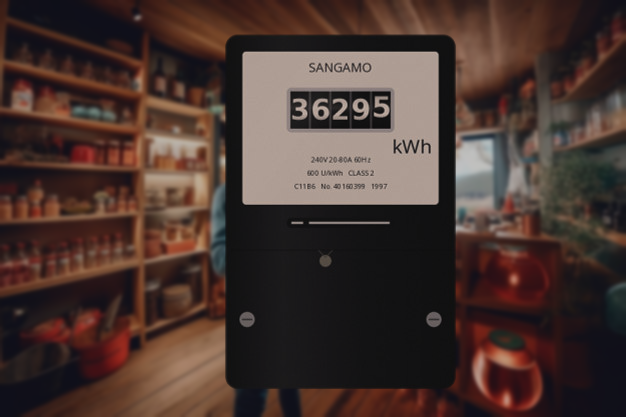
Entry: **36295** kWh
